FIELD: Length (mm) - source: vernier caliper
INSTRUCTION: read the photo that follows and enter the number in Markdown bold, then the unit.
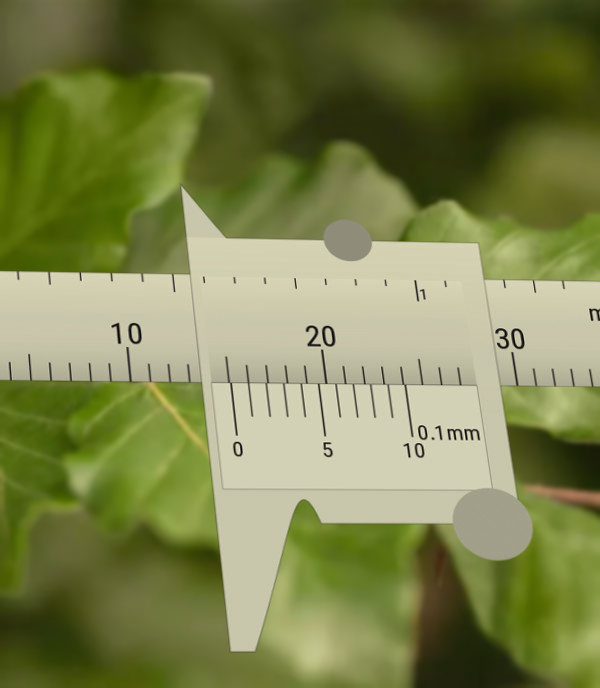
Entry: **15.1** mm
